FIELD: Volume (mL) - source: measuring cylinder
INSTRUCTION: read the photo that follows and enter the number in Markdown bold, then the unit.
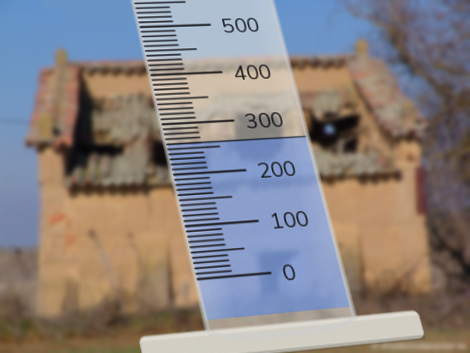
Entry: **260** mL
